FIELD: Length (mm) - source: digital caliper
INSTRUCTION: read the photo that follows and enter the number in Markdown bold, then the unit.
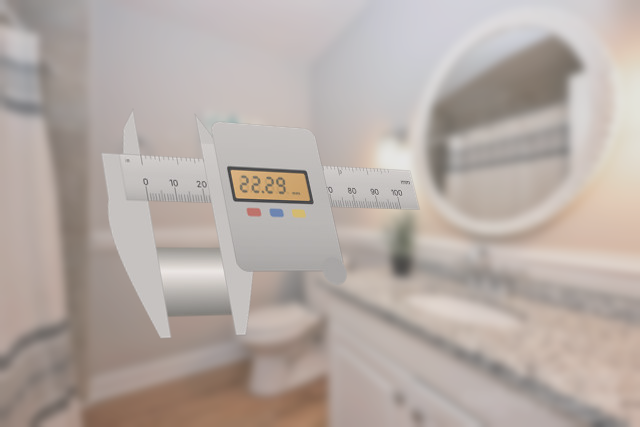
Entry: **22.29** mm
